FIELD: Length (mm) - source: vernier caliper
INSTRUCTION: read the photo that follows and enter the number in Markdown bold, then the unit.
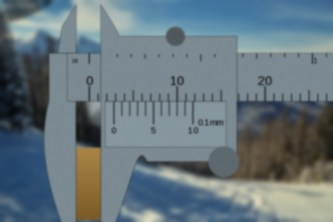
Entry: **2.8** mm
